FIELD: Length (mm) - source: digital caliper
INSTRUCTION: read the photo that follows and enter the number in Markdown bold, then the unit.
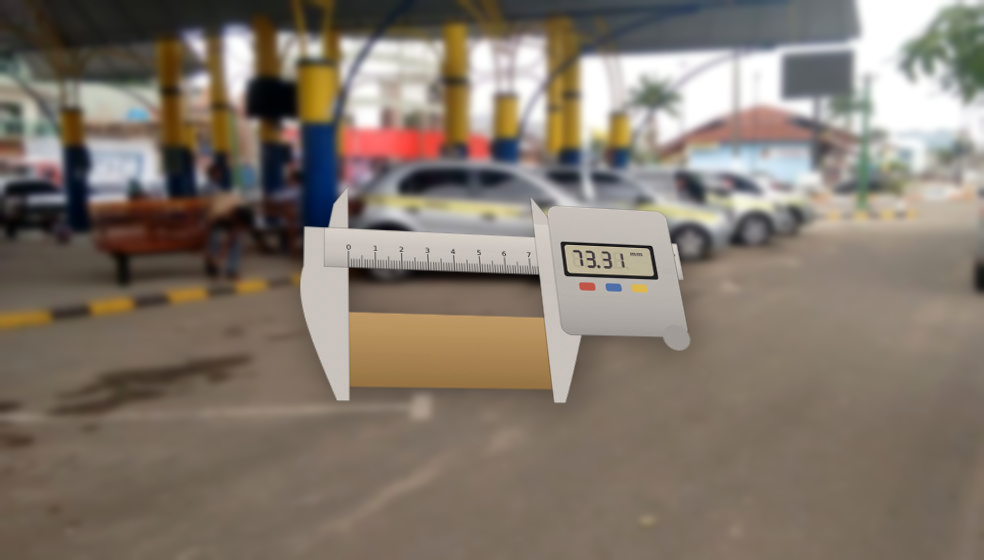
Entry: **73.31** mm
